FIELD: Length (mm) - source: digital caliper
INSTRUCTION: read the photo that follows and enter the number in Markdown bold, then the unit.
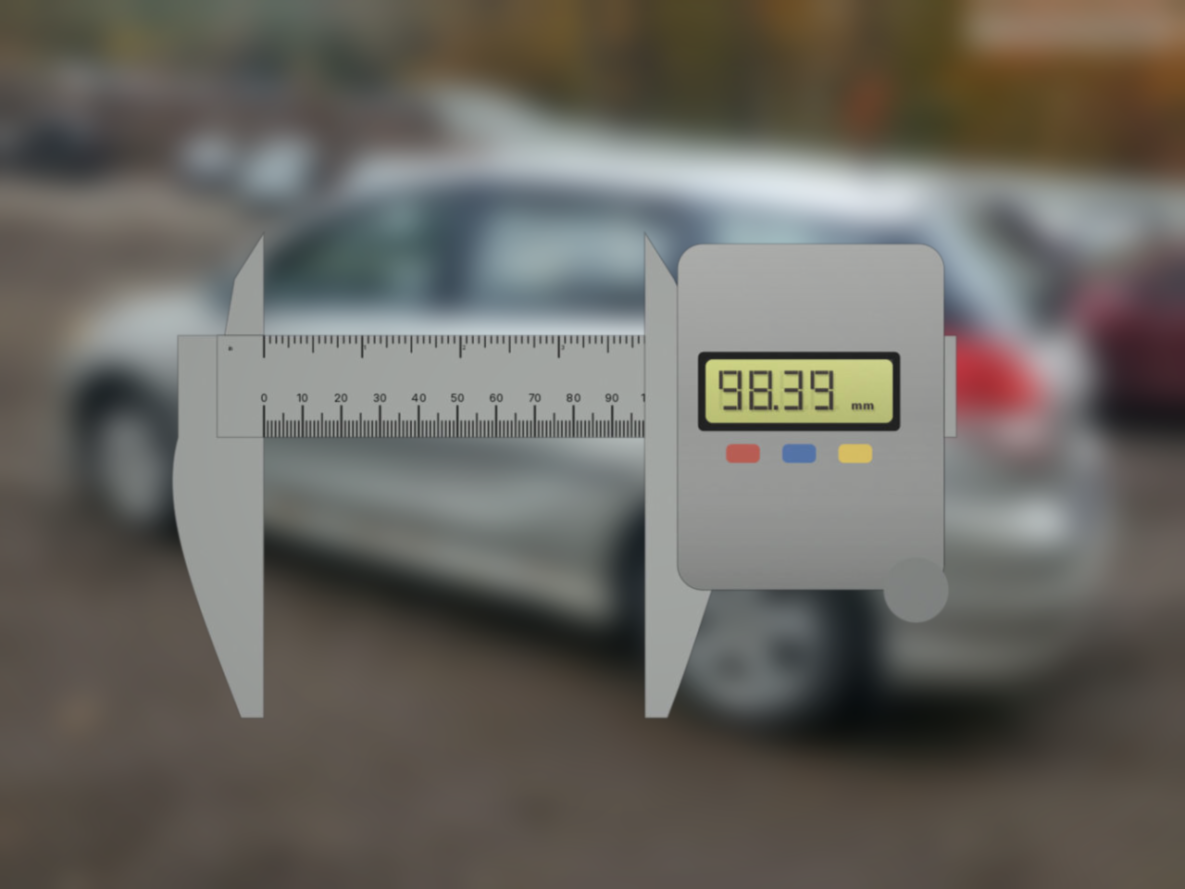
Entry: **98.39** mm
